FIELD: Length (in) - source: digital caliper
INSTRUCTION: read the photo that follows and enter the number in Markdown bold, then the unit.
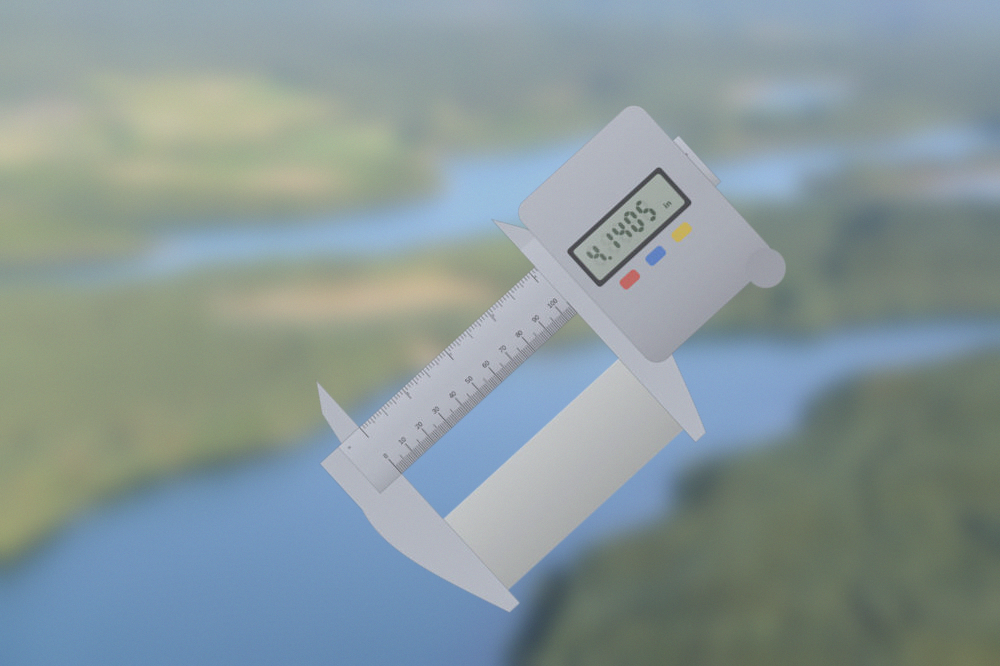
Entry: **4.1405** in
